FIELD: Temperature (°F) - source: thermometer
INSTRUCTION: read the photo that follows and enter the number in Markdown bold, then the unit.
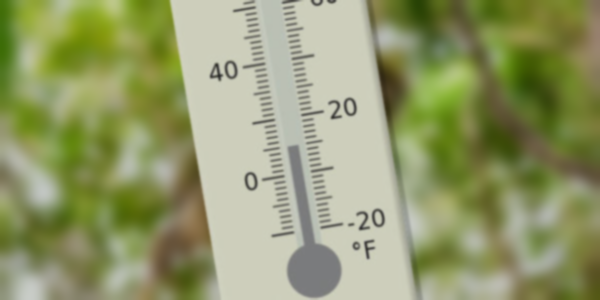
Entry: **10** °F
